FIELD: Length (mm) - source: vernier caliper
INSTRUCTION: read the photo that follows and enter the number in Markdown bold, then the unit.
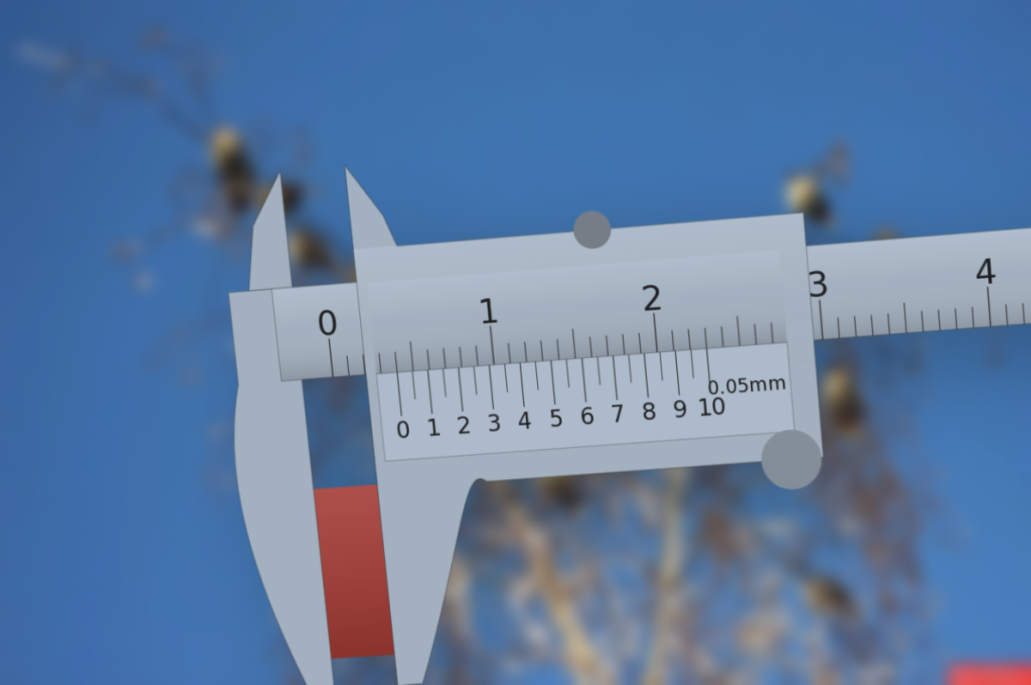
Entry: **4.0** mm
